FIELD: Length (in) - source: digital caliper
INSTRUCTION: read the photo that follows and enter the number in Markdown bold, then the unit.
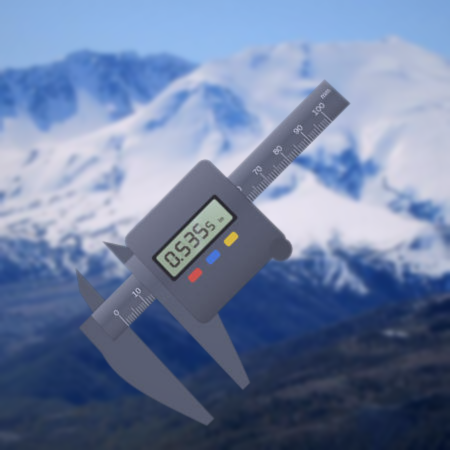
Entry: **0.5355** in
